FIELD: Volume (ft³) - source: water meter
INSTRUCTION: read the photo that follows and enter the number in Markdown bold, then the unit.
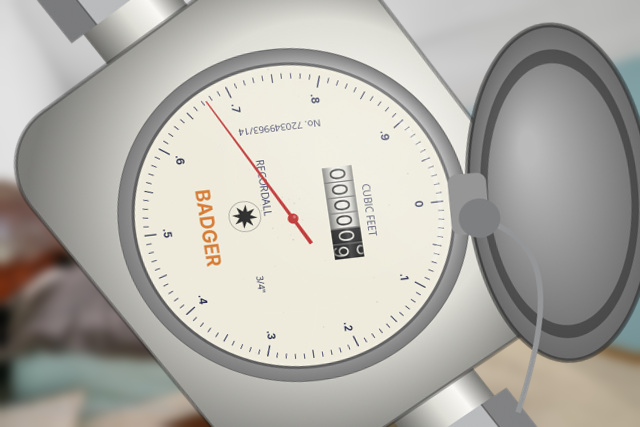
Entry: **8.67** ft³
